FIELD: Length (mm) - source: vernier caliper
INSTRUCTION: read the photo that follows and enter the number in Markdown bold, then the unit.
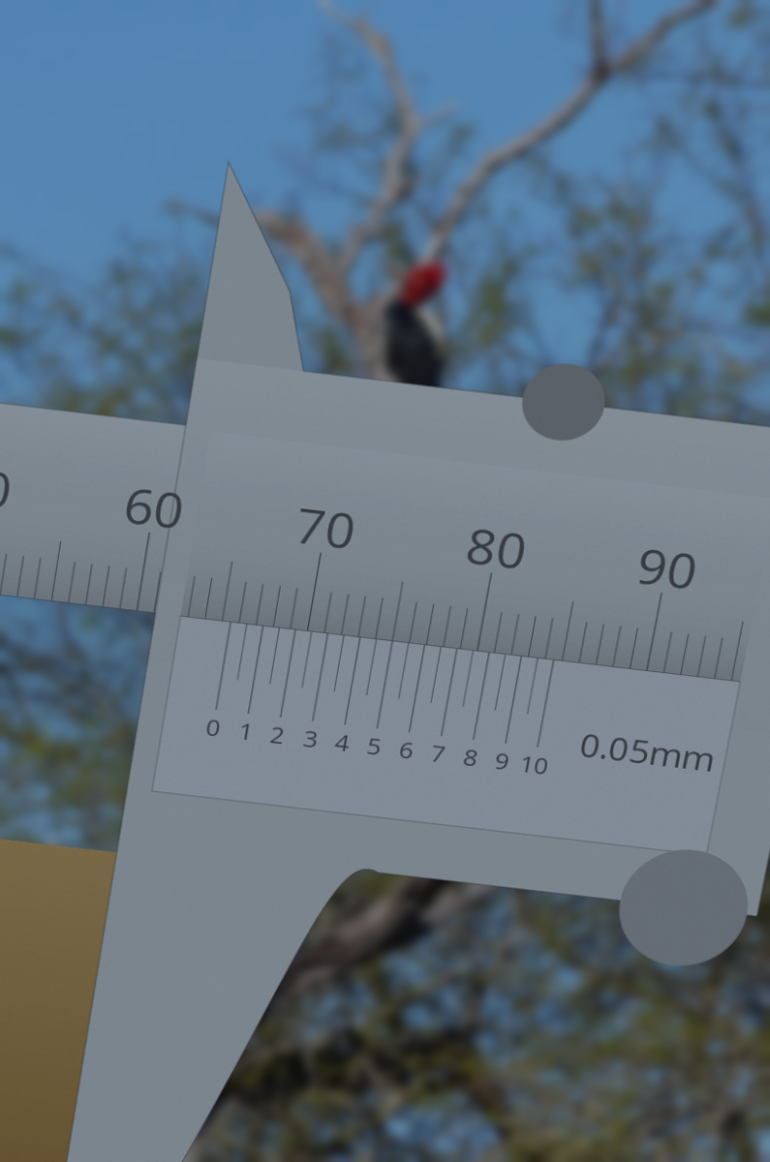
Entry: **65.5** mm
